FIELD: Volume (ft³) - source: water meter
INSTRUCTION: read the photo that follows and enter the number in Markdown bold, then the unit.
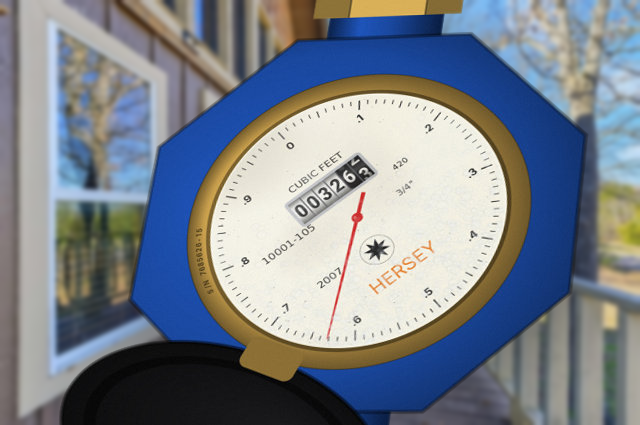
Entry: **3262.63** ft³
